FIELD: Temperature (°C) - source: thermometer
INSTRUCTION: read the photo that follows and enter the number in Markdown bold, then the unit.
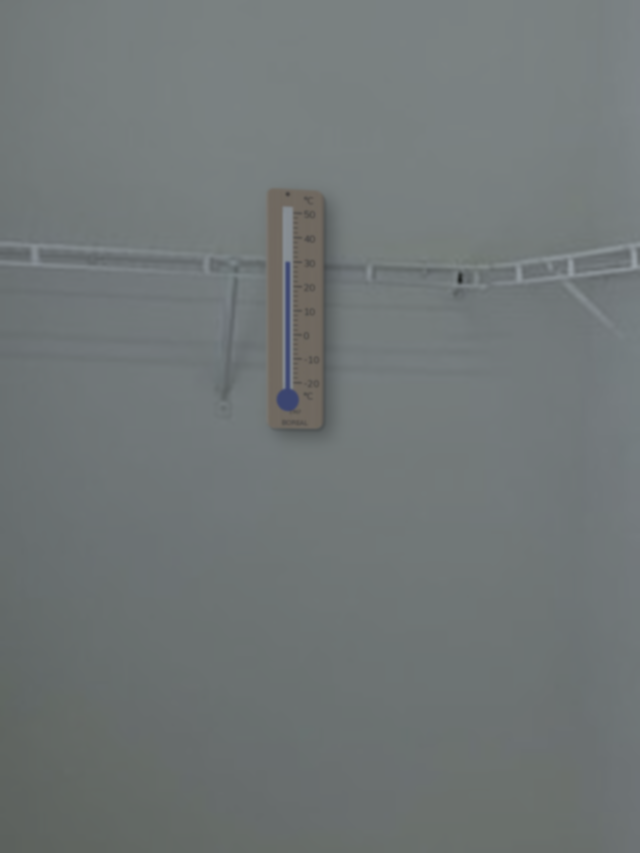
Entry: **30** °C
